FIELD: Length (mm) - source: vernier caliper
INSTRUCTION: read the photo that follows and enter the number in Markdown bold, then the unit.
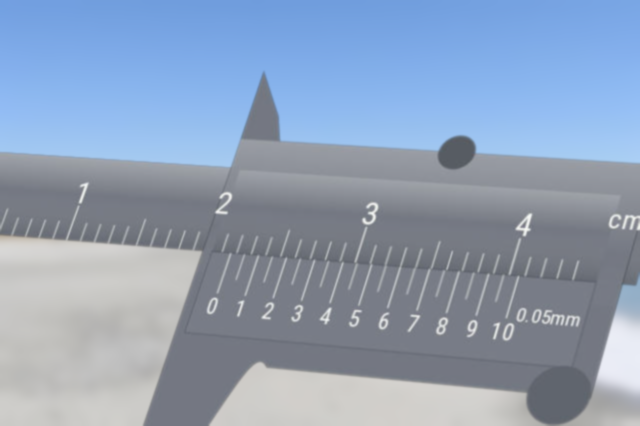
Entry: **21.6** mm
